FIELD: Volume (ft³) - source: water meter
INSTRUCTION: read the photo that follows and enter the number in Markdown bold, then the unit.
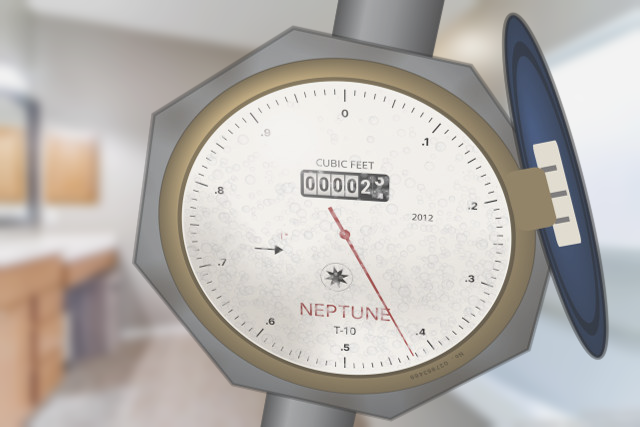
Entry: **23.42** ft³
